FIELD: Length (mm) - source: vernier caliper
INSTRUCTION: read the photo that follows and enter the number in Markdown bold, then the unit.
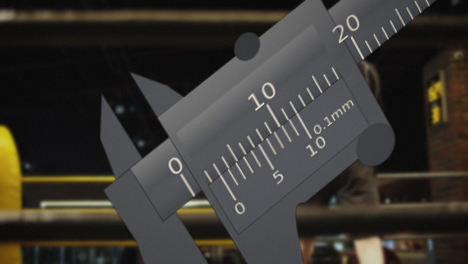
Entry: **3.0** mm
